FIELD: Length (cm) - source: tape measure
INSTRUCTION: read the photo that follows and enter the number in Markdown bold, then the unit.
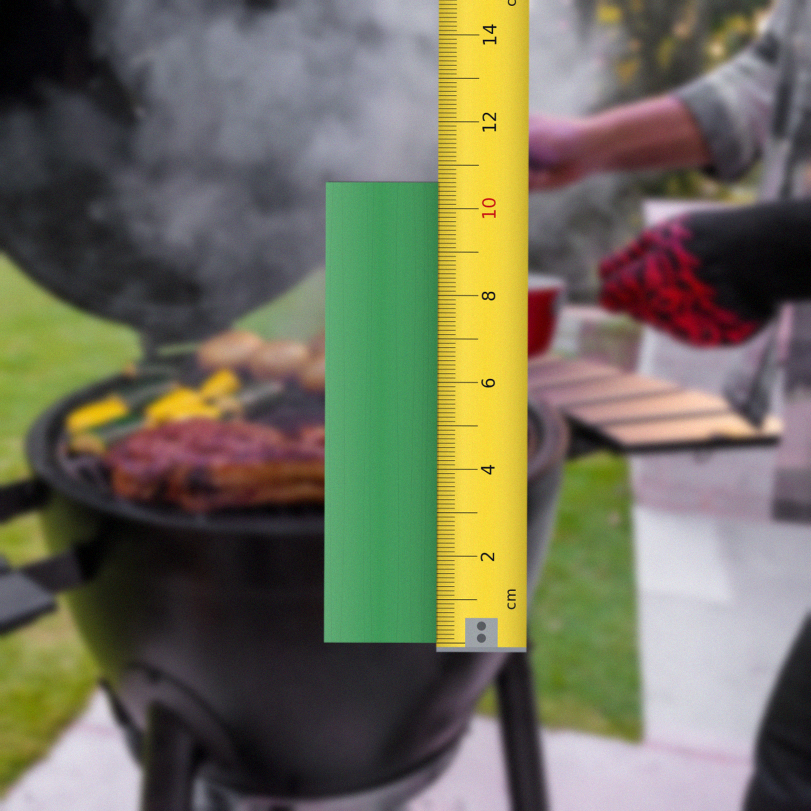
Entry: **10.6** cm
